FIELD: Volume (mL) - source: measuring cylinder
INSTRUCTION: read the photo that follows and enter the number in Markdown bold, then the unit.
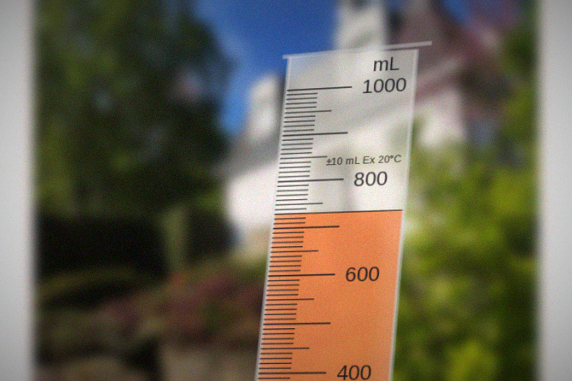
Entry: **730** mL
